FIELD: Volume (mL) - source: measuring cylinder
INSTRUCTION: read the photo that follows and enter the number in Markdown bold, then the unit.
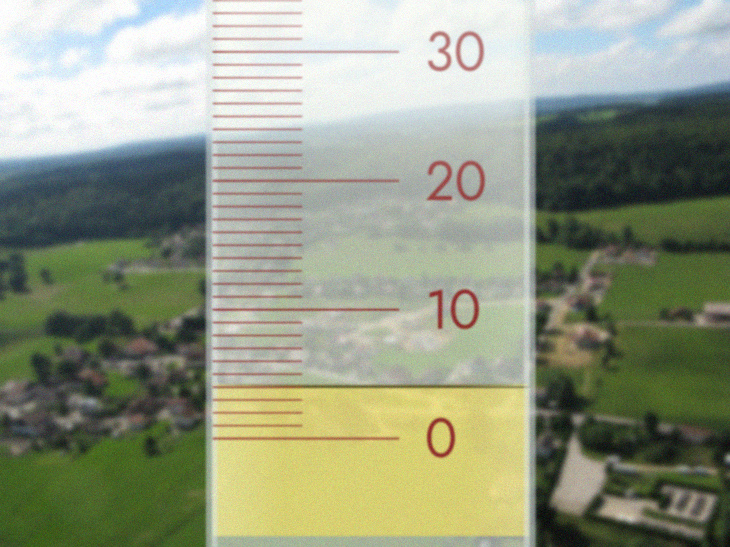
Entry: **4** mL
